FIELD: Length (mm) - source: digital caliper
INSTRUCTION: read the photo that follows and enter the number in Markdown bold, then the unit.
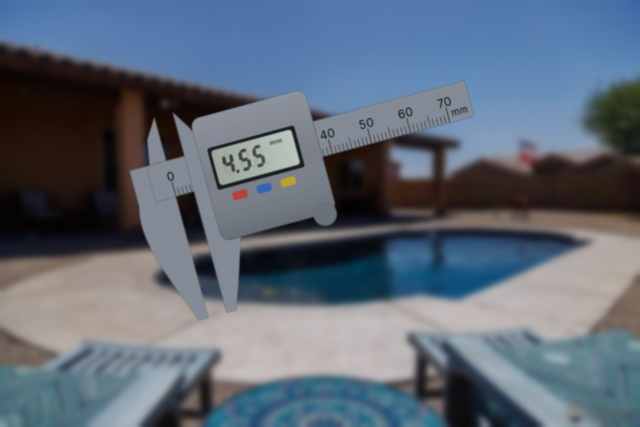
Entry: **4.55** mm
